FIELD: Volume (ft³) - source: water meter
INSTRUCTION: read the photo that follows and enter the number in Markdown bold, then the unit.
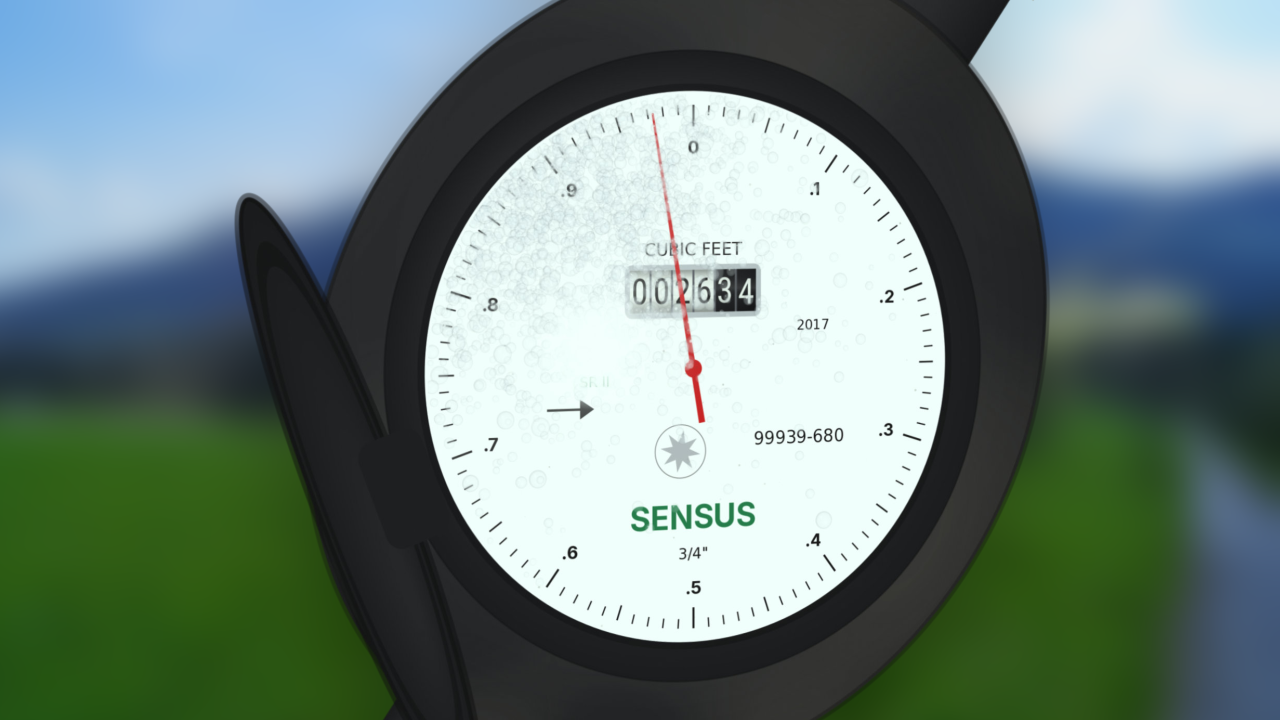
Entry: **2633.97** ft³
